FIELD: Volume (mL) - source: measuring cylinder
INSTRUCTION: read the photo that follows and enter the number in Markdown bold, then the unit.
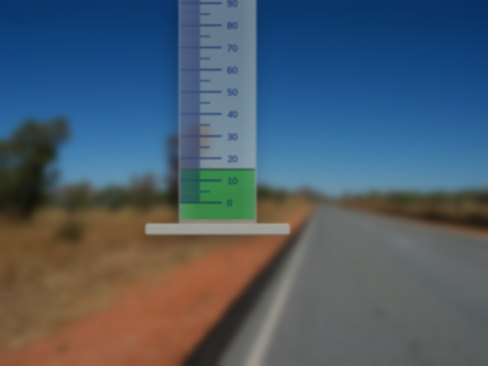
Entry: **15** mL
